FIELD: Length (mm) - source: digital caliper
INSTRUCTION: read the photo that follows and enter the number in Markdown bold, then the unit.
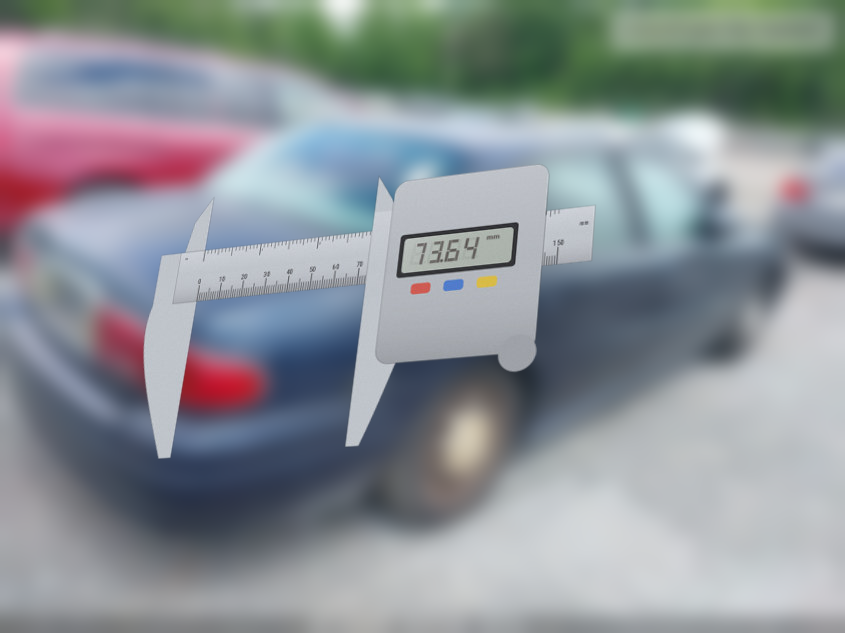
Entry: **73.64** mm
